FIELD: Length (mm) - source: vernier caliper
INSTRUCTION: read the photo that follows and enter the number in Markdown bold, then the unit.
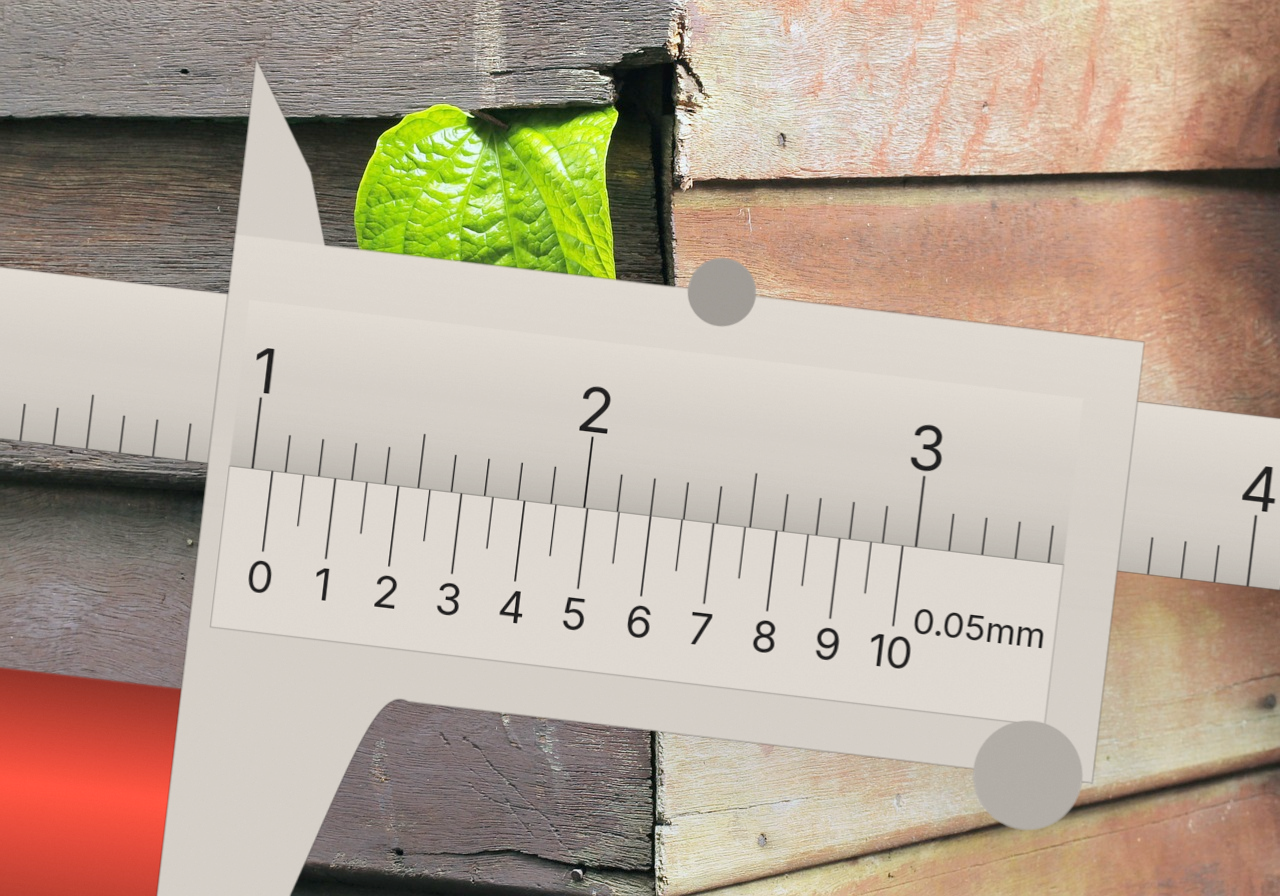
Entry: **10.60** mm
